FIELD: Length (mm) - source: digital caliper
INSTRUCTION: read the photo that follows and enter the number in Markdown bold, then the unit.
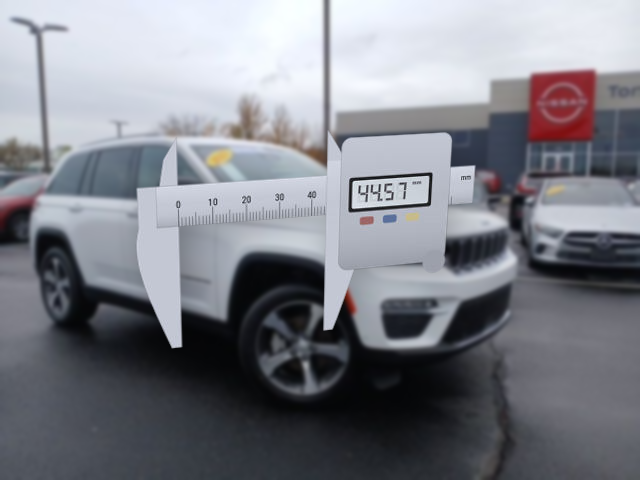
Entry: **44.57** mm
